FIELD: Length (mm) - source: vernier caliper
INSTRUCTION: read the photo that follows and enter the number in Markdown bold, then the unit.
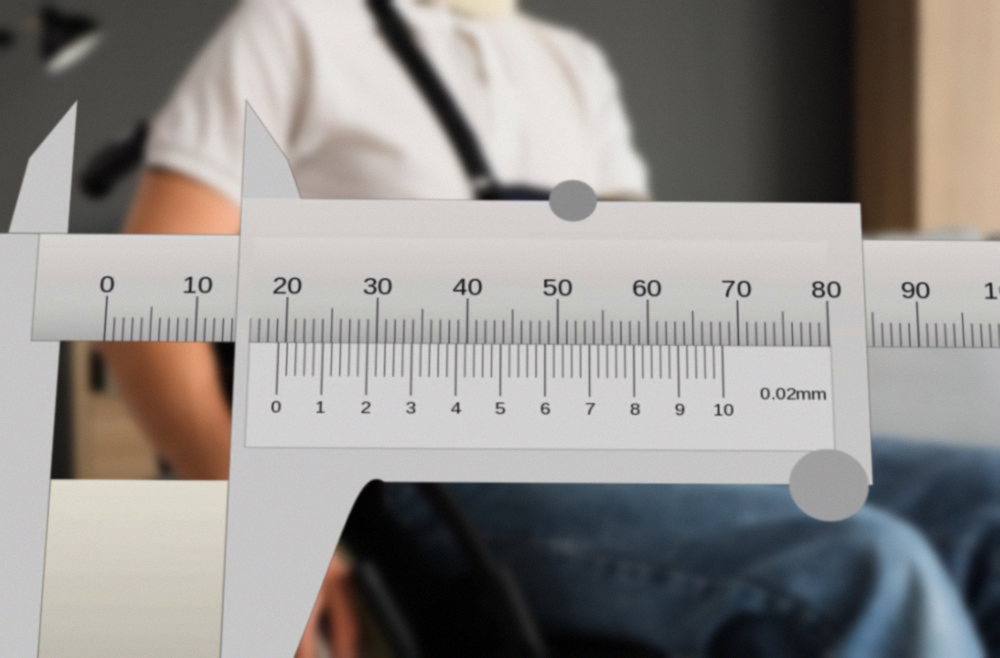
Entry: **19.2** mm
